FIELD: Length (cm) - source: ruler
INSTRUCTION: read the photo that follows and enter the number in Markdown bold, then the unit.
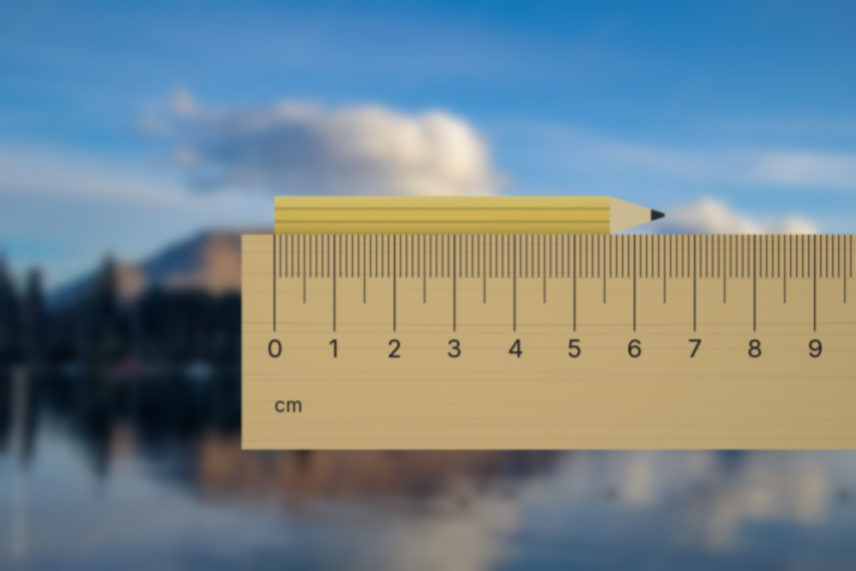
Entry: **6.5** cm
